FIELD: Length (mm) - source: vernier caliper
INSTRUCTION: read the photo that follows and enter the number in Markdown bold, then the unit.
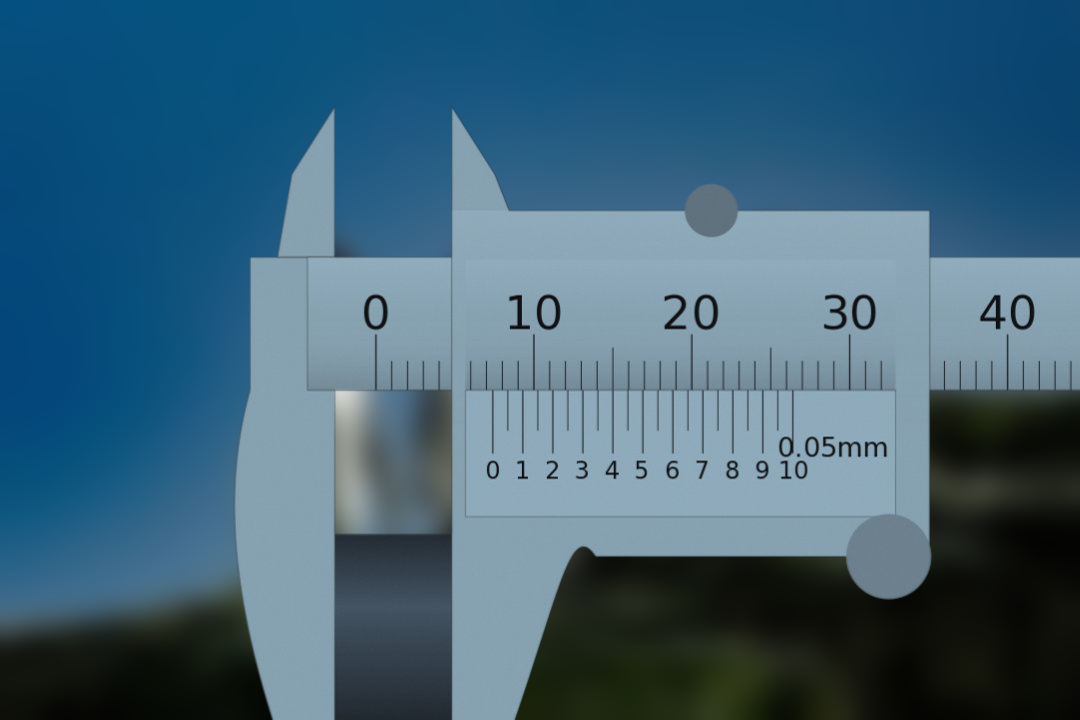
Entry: **7.4** mm
